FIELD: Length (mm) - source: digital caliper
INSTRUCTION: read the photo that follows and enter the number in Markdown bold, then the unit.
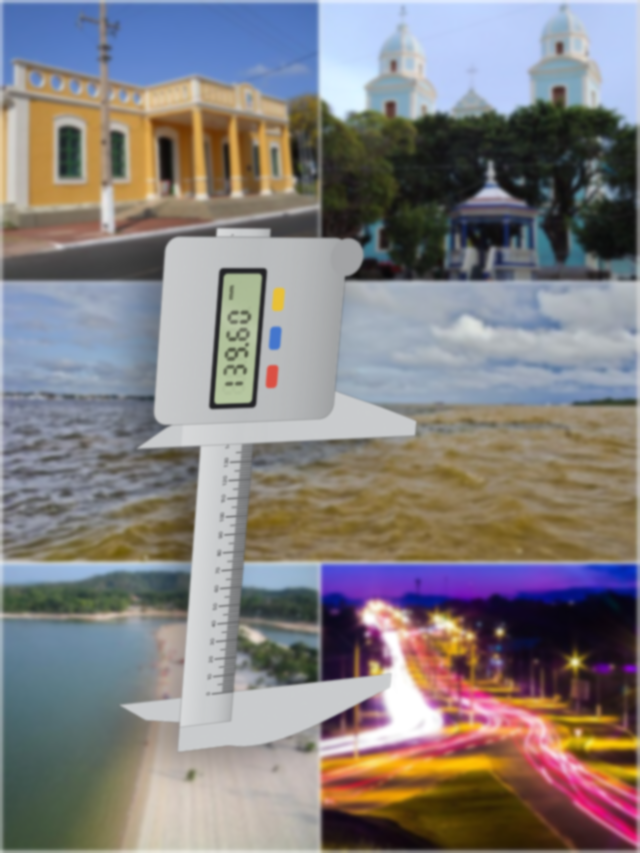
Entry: **139.60** mm
